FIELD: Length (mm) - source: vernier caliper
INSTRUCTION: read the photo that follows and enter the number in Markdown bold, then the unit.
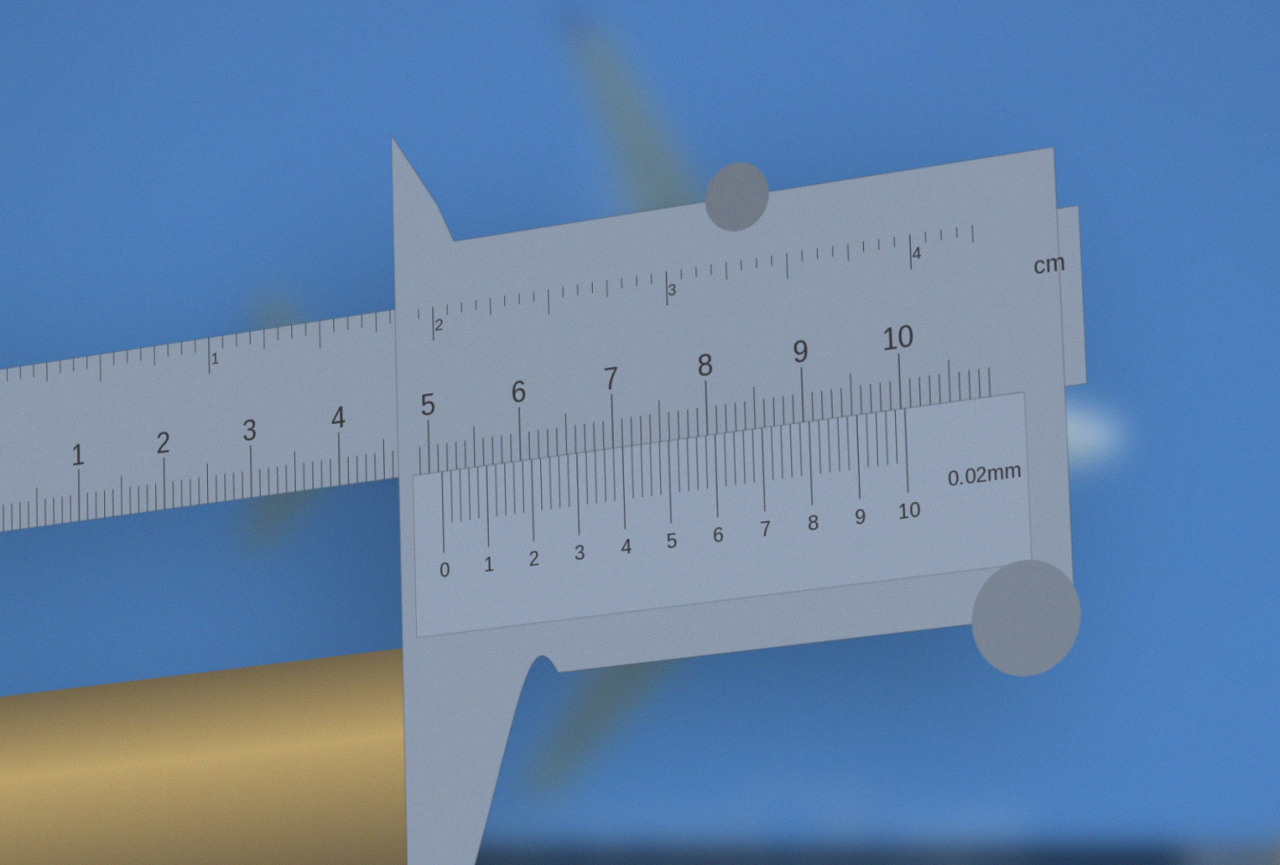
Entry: **51.4** mm
